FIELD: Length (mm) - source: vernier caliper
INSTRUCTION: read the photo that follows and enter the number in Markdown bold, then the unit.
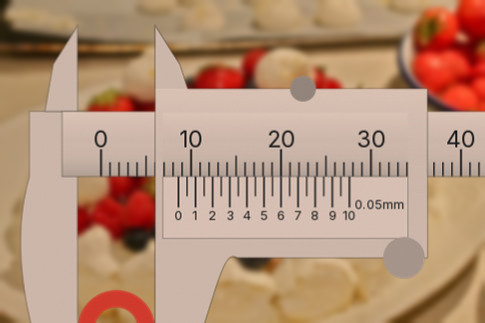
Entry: **8.6** mm
